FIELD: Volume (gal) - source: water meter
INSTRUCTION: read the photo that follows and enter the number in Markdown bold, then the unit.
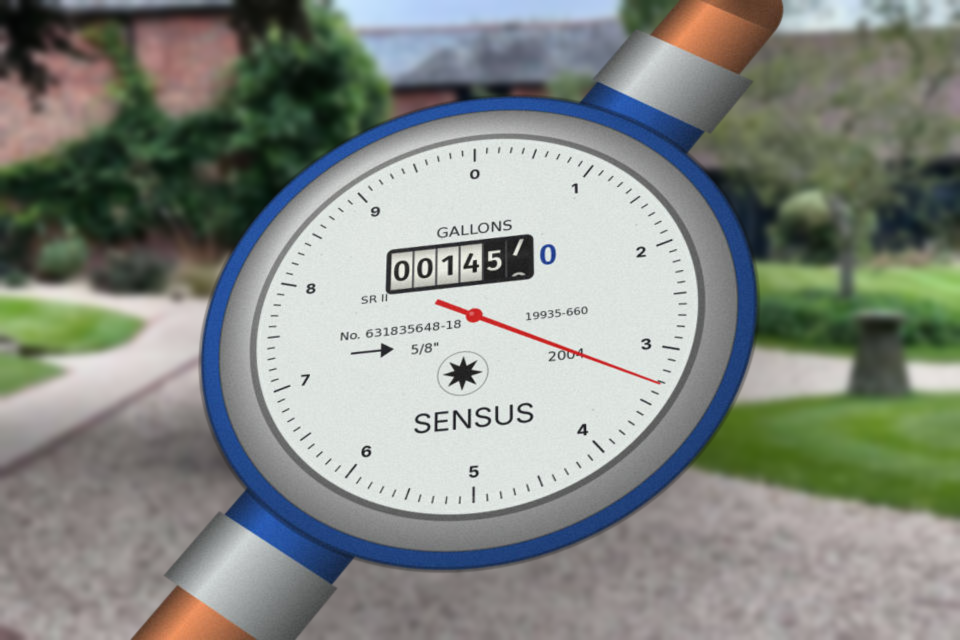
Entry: **14573.3** gal
